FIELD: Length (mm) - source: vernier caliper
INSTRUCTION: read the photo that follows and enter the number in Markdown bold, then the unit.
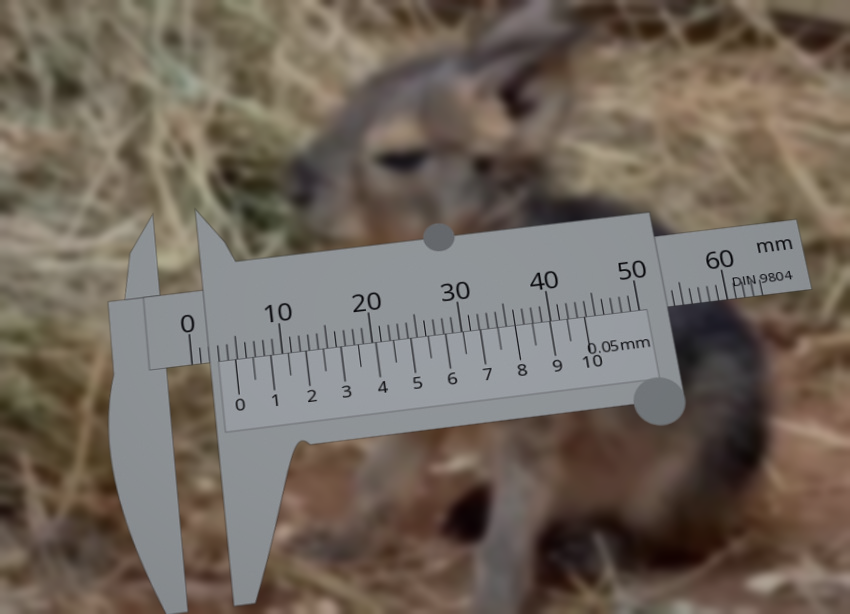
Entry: **4.8** mm
